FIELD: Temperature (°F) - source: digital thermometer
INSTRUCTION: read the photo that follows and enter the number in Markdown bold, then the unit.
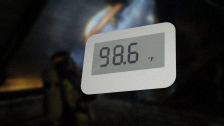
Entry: **98.6** °F
